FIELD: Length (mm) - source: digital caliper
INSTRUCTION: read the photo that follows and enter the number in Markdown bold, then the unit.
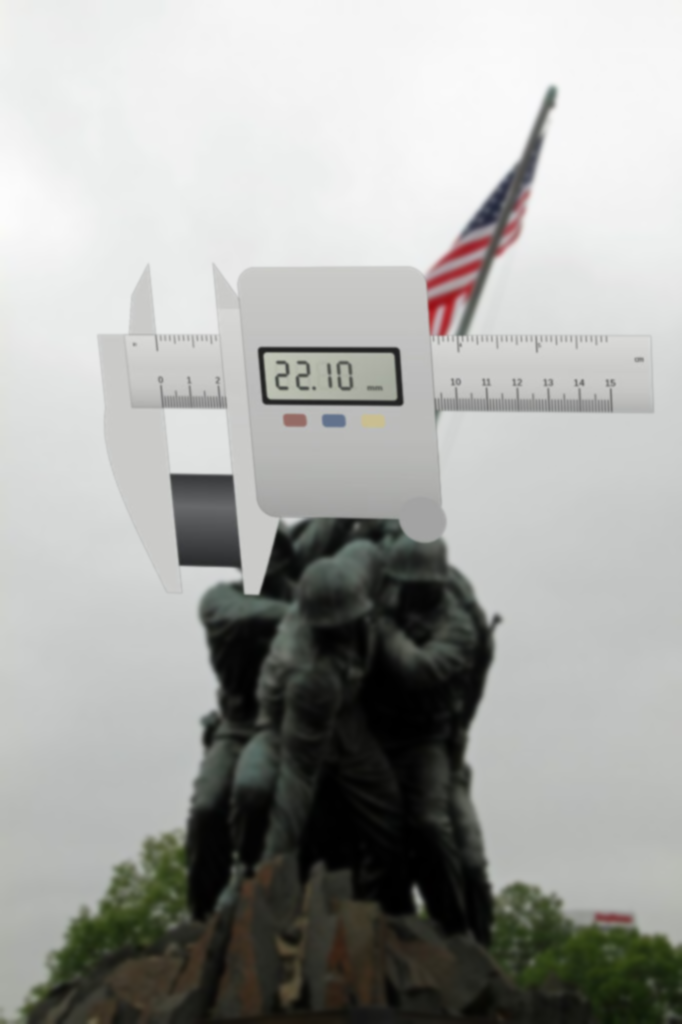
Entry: **22.10** mm
